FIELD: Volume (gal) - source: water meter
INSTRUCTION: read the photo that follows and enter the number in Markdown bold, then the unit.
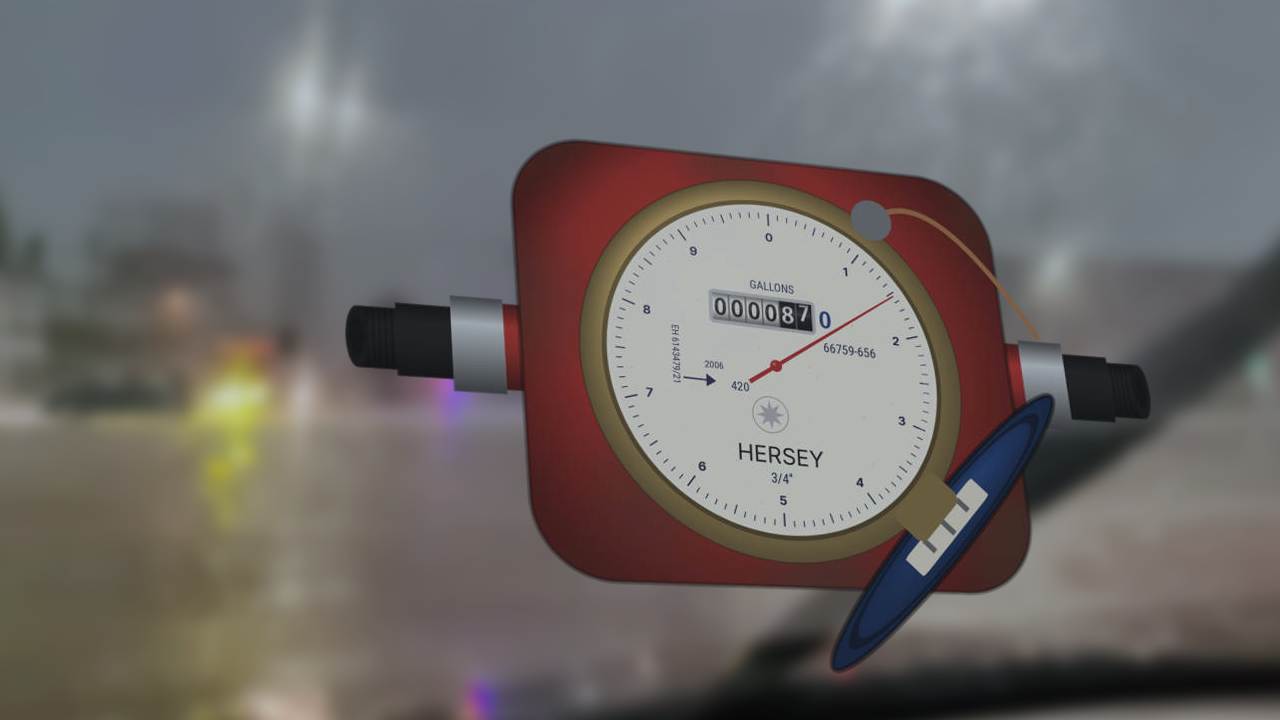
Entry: **871.5** gal
